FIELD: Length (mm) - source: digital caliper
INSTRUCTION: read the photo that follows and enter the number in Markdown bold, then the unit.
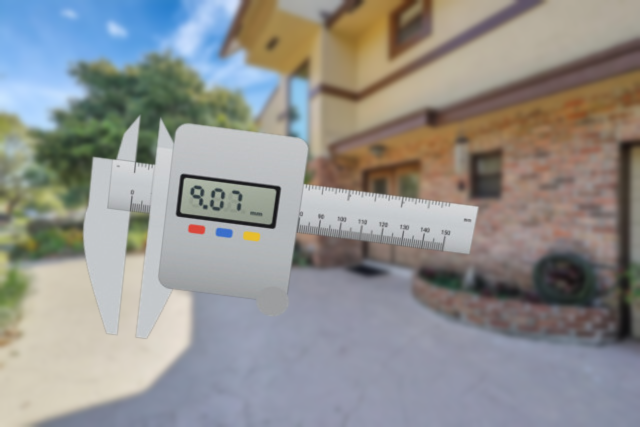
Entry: **9.07** mm
